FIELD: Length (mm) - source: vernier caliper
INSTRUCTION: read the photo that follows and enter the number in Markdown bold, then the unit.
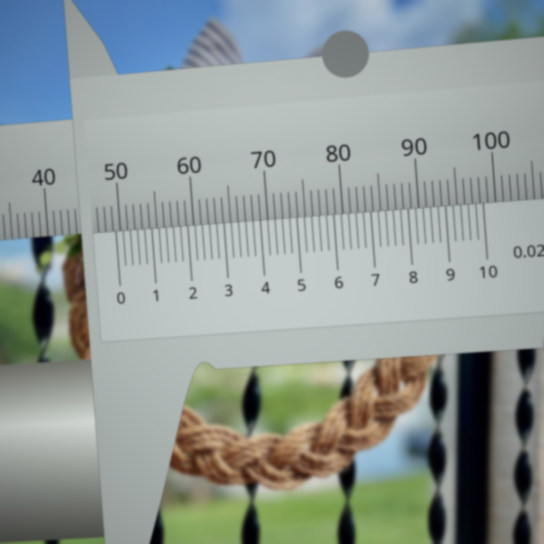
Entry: **49.4** mm
